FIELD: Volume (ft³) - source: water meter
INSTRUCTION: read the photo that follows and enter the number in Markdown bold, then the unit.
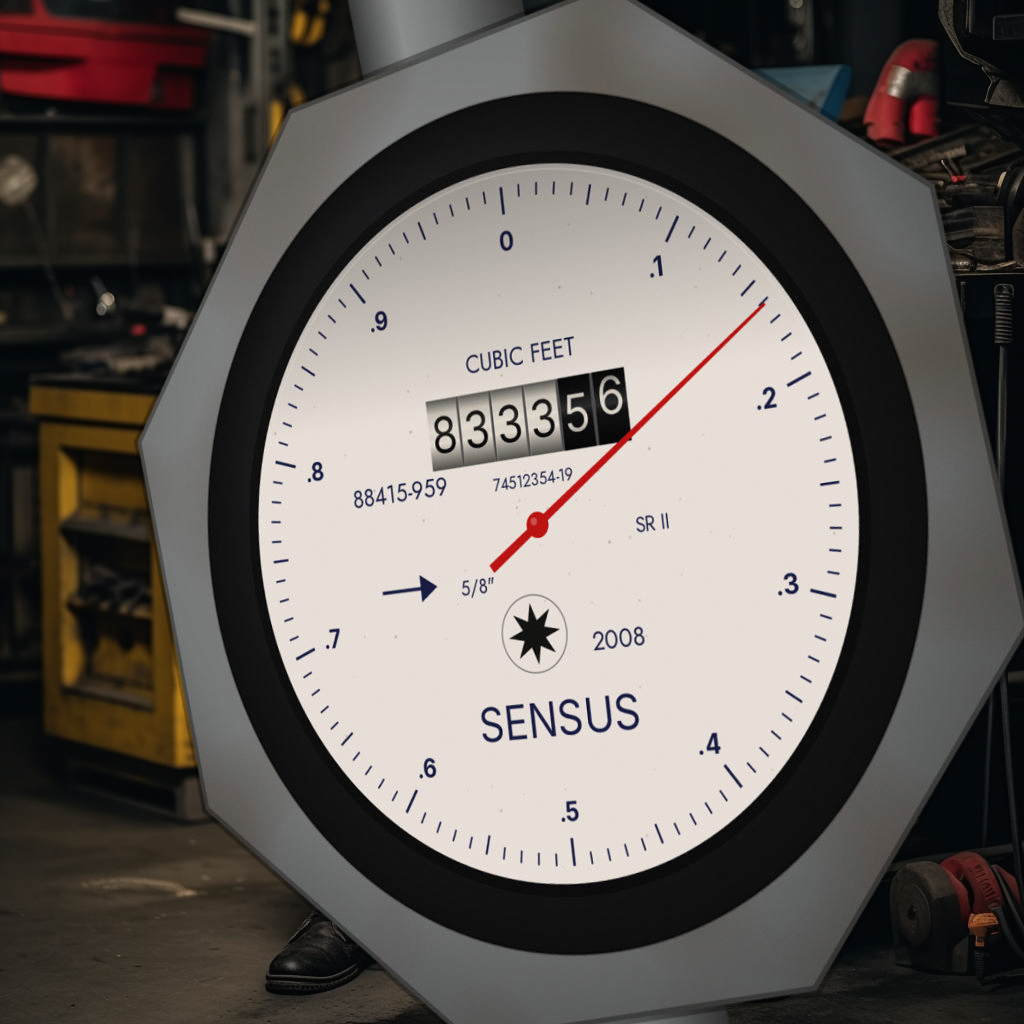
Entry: **833356.16** ft³
